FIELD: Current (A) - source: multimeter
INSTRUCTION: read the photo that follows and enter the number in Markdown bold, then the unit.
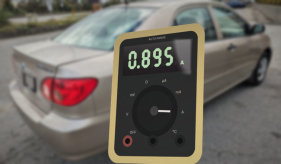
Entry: **0.895** A
